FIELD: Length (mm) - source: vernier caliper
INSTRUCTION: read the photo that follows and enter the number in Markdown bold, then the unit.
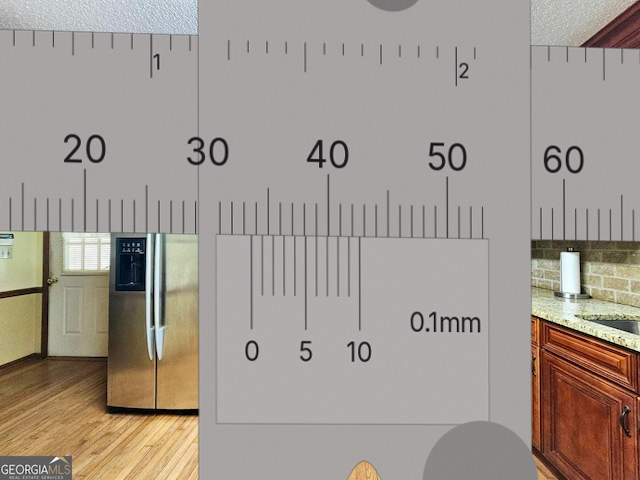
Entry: **33.6** mm
